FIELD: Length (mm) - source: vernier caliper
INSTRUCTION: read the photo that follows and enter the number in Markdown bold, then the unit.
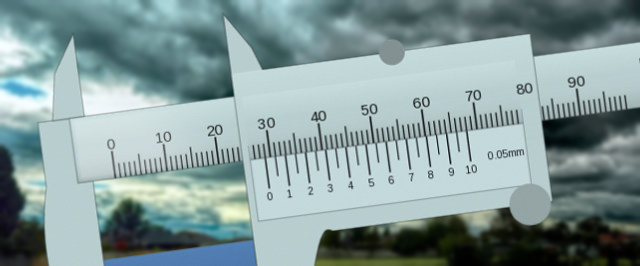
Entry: **29.0** mm
